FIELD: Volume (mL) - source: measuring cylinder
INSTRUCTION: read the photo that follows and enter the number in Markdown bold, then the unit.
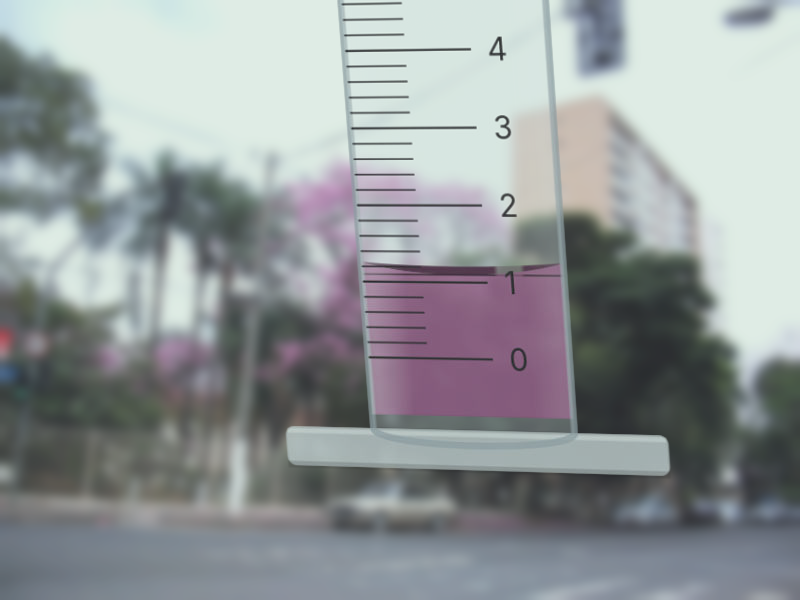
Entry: **1.1** mL
